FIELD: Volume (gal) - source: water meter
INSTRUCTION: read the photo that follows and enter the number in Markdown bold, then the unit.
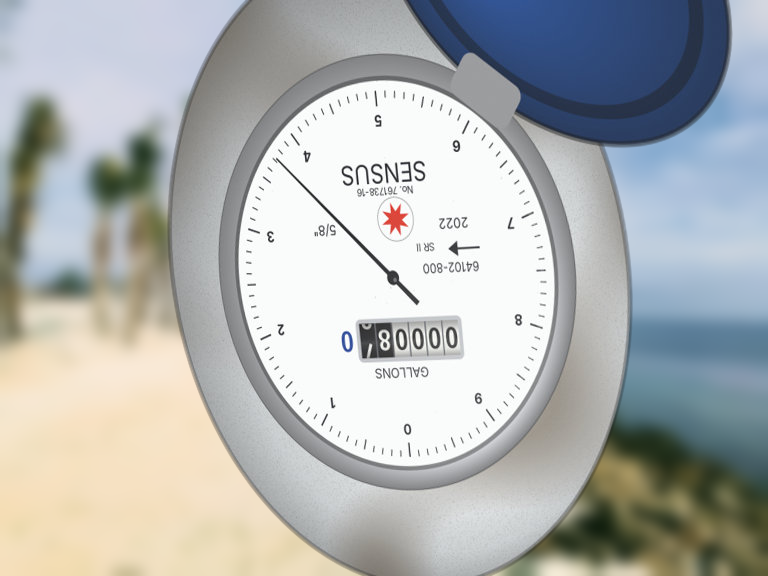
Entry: **873.7** gal
